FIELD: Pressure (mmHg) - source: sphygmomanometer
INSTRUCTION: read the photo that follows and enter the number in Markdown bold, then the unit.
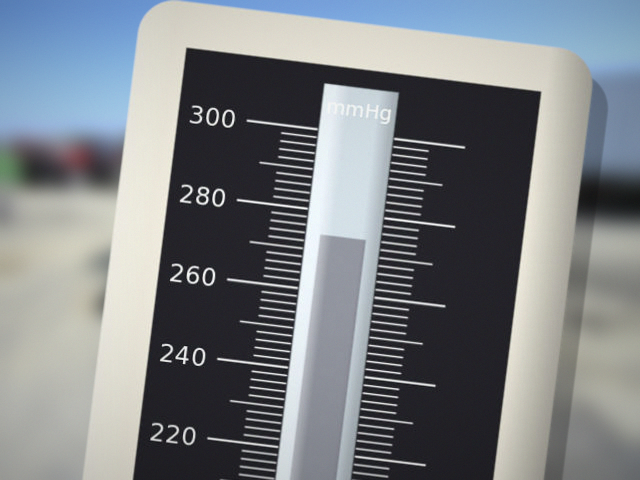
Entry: **274** mmHg
